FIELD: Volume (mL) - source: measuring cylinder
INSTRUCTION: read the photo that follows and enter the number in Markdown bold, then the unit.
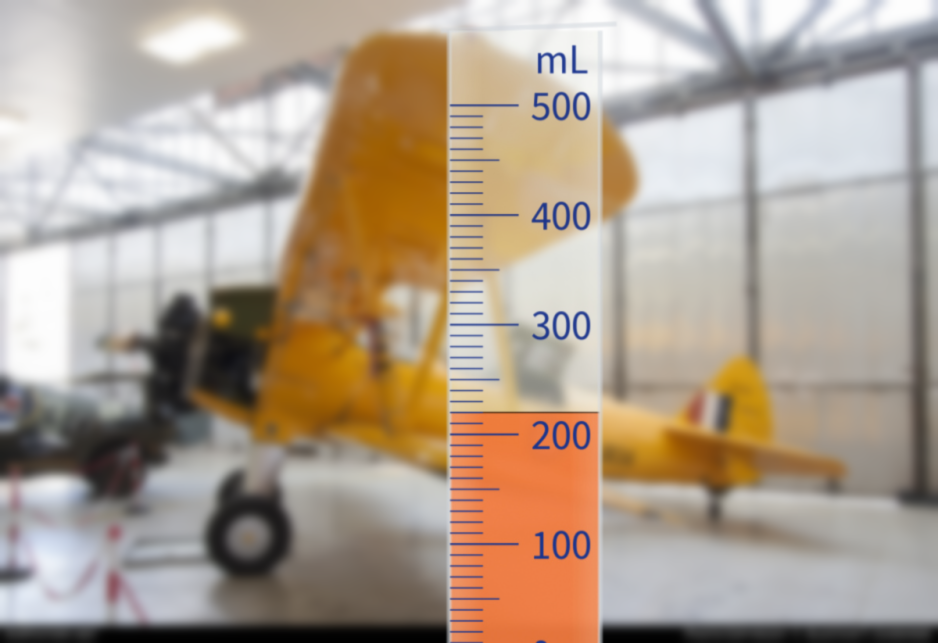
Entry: **220** mL
